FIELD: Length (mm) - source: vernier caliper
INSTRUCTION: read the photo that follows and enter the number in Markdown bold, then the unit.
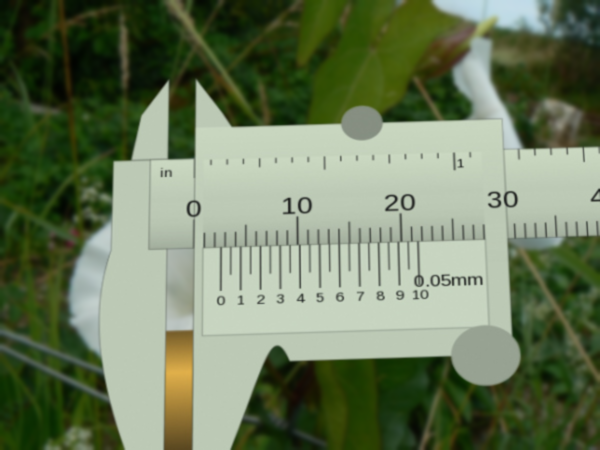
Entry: **2.6** mm
